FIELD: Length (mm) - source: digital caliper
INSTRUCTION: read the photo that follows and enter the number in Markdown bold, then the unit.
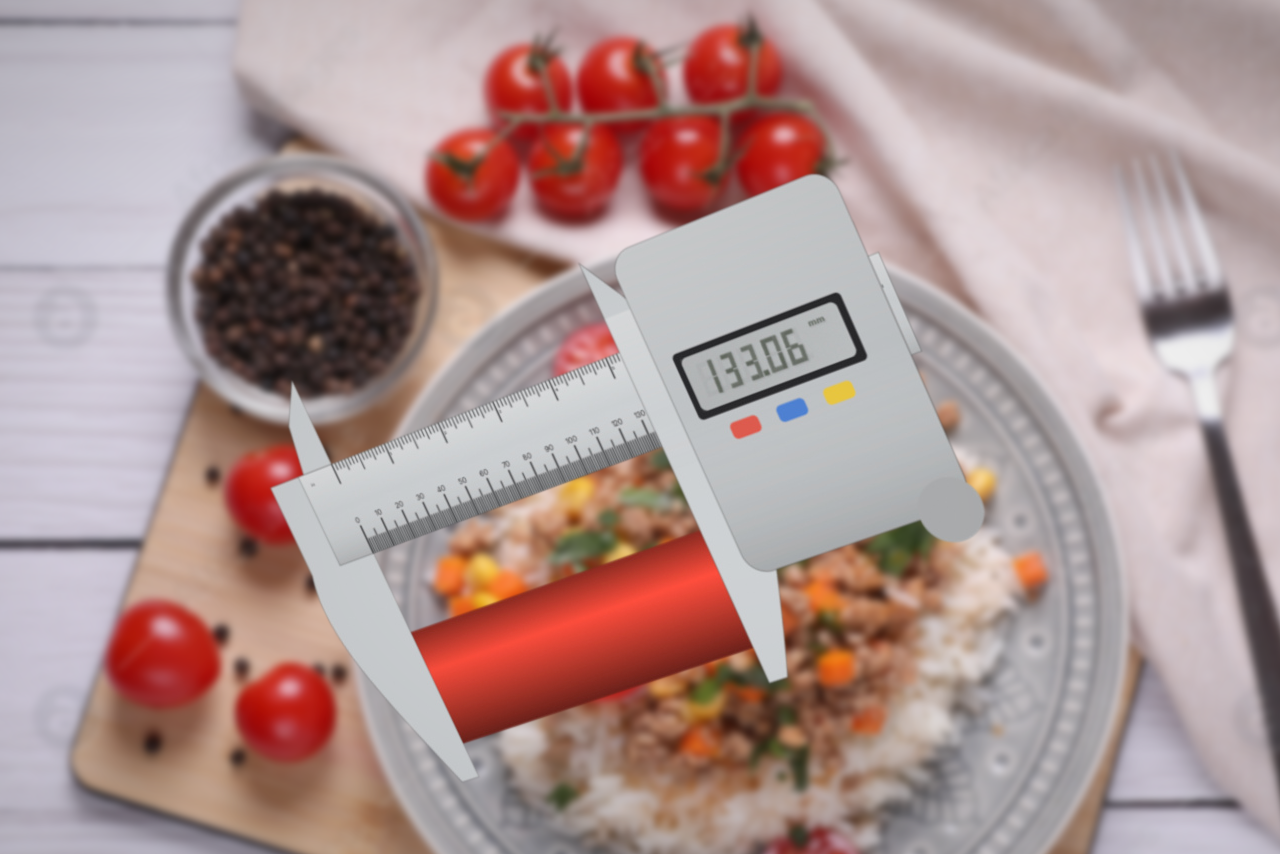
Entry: **133.06** mm
